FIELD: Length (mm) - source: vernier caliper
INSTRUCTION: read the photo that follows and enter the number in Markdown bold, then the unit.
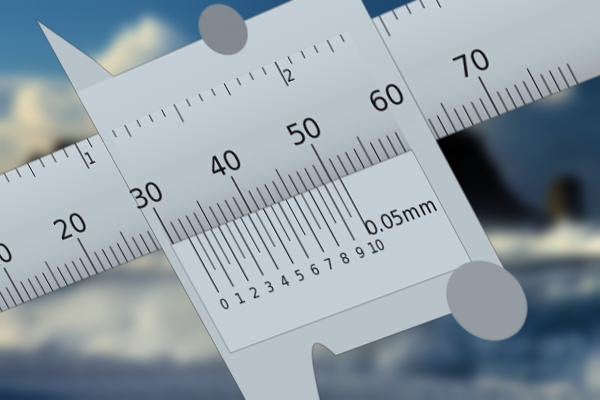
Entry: **32.0** mm
